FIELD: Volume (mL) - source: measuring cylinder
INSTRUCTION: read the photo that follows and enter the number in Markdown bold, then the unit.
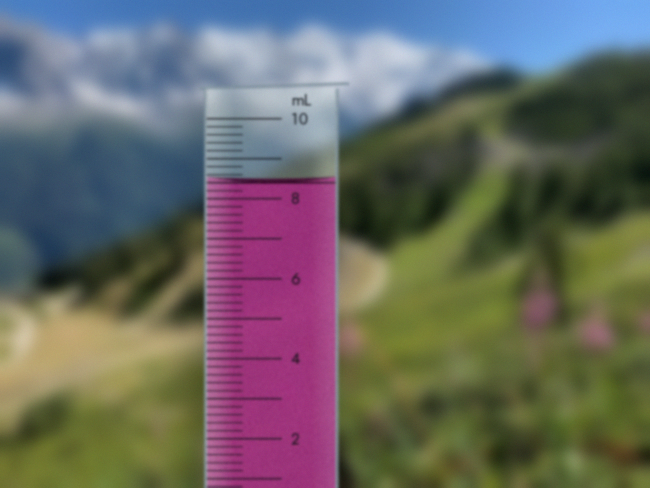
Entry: **8.4** mL
